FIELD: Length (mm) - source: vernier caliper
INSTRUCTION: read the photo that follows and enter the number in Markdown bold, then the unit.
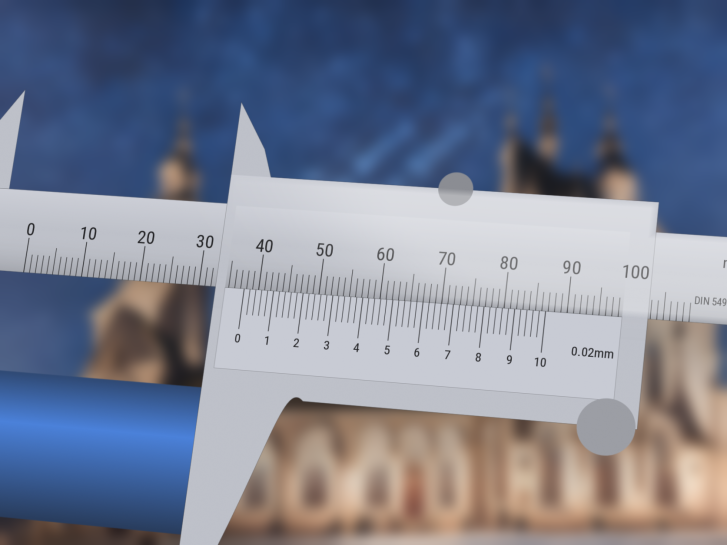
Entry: **37.6** mm
